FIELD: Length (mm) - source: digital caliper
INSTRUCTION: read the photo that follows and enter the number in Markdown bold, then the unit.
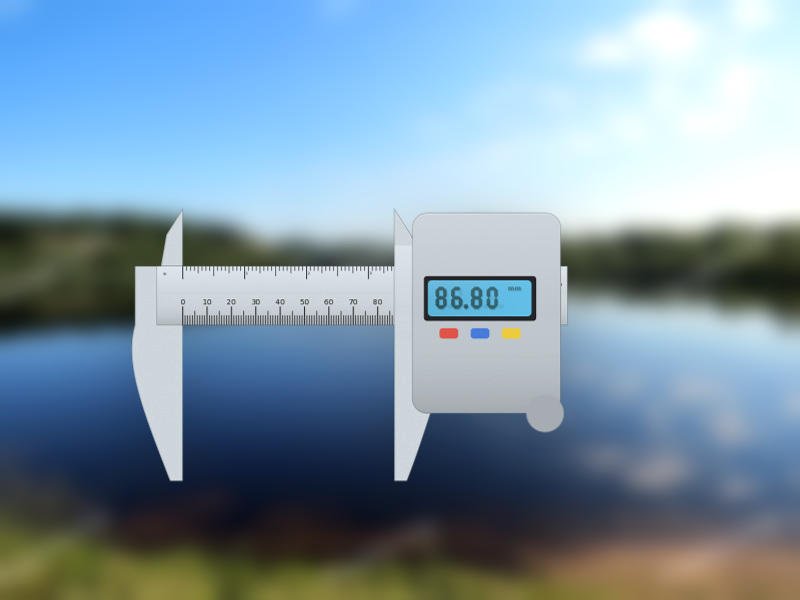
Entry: **86.80** mm
